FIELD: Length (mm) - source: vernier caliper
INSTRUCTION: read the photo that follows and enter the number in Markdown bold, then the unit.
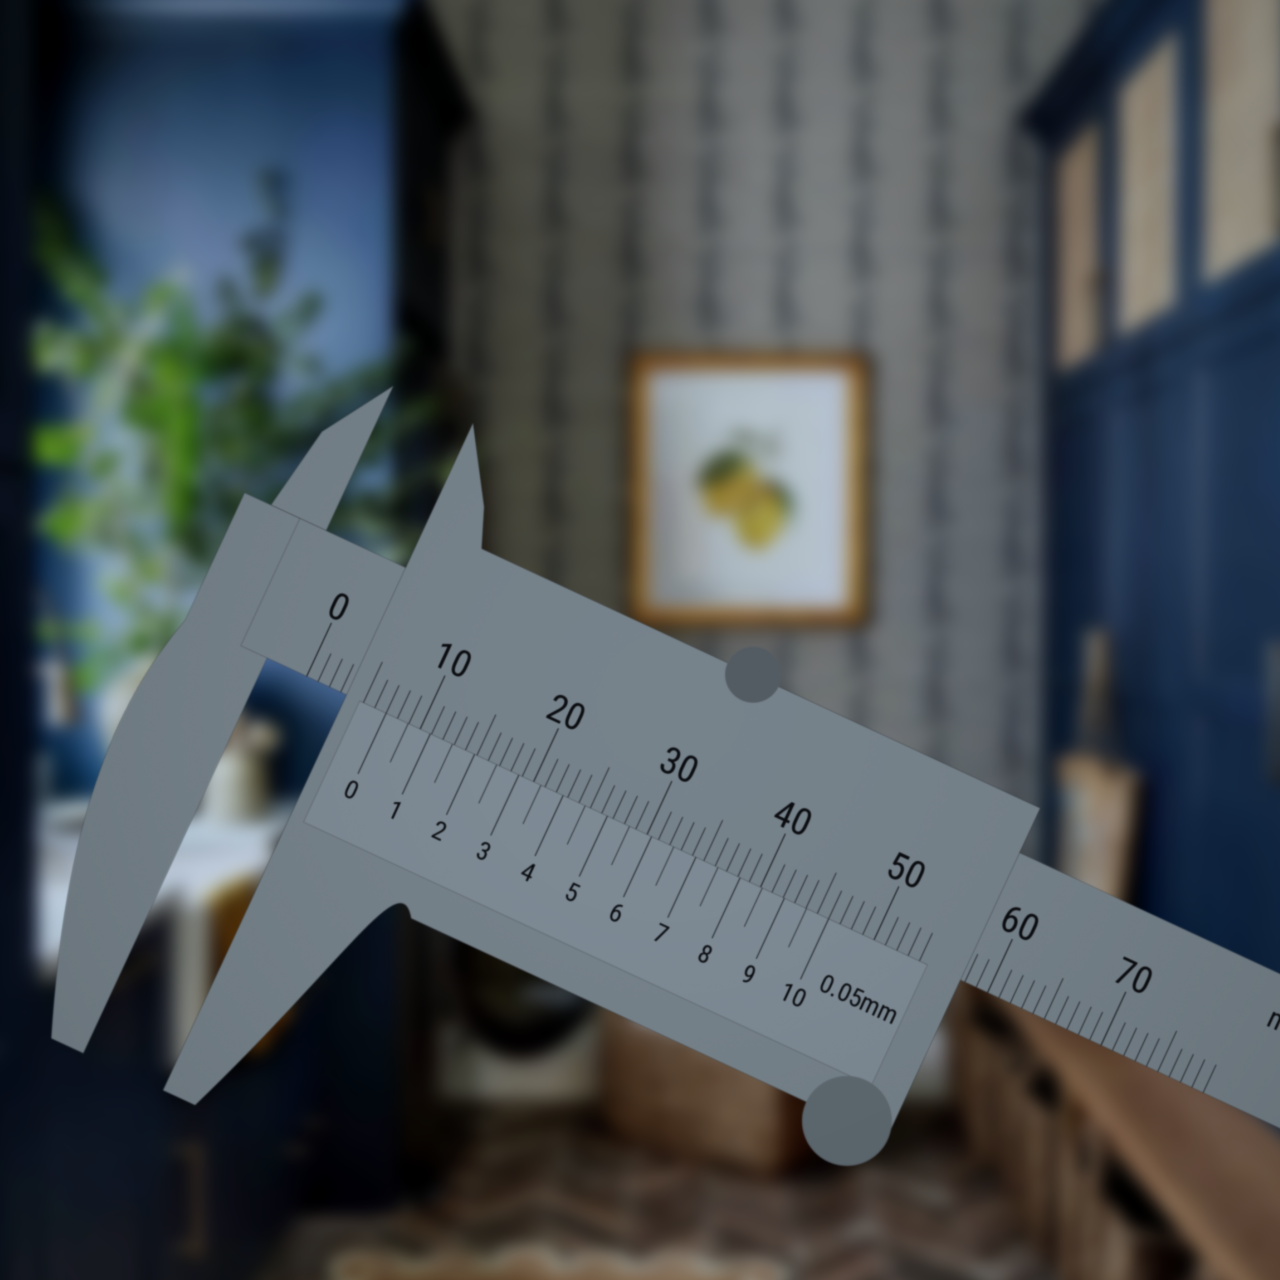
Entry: **7.0** mm
